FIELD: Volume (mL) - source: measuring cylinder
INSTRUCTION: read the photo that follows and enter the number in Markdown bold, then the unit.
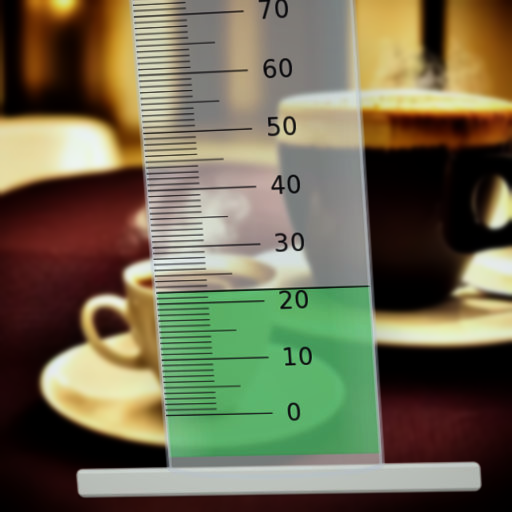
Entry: **22** mL
